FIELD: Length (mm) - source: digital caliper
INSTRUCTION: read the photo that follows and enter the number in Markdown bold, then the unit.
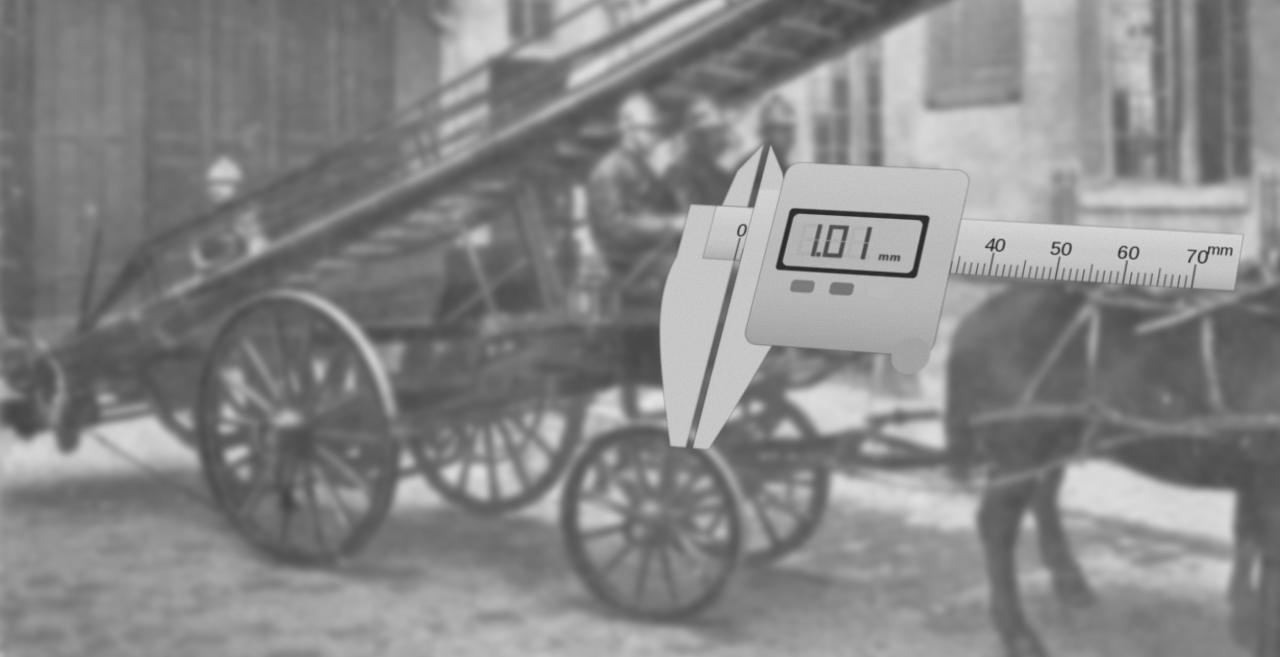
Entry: **1.01** mm
